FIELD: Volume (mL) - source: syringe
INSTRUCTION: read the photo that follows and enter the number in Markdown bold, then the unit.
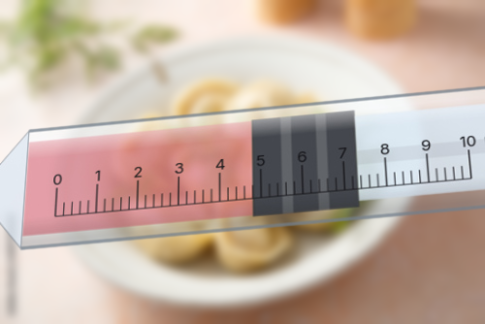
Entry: **4.8** mL
